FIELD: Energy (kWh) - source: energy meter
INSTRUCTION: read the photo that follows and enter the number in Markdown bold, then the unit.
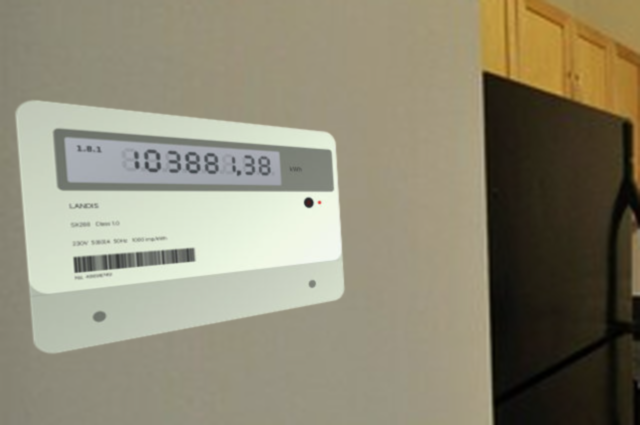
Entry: **103881.38** kWh
